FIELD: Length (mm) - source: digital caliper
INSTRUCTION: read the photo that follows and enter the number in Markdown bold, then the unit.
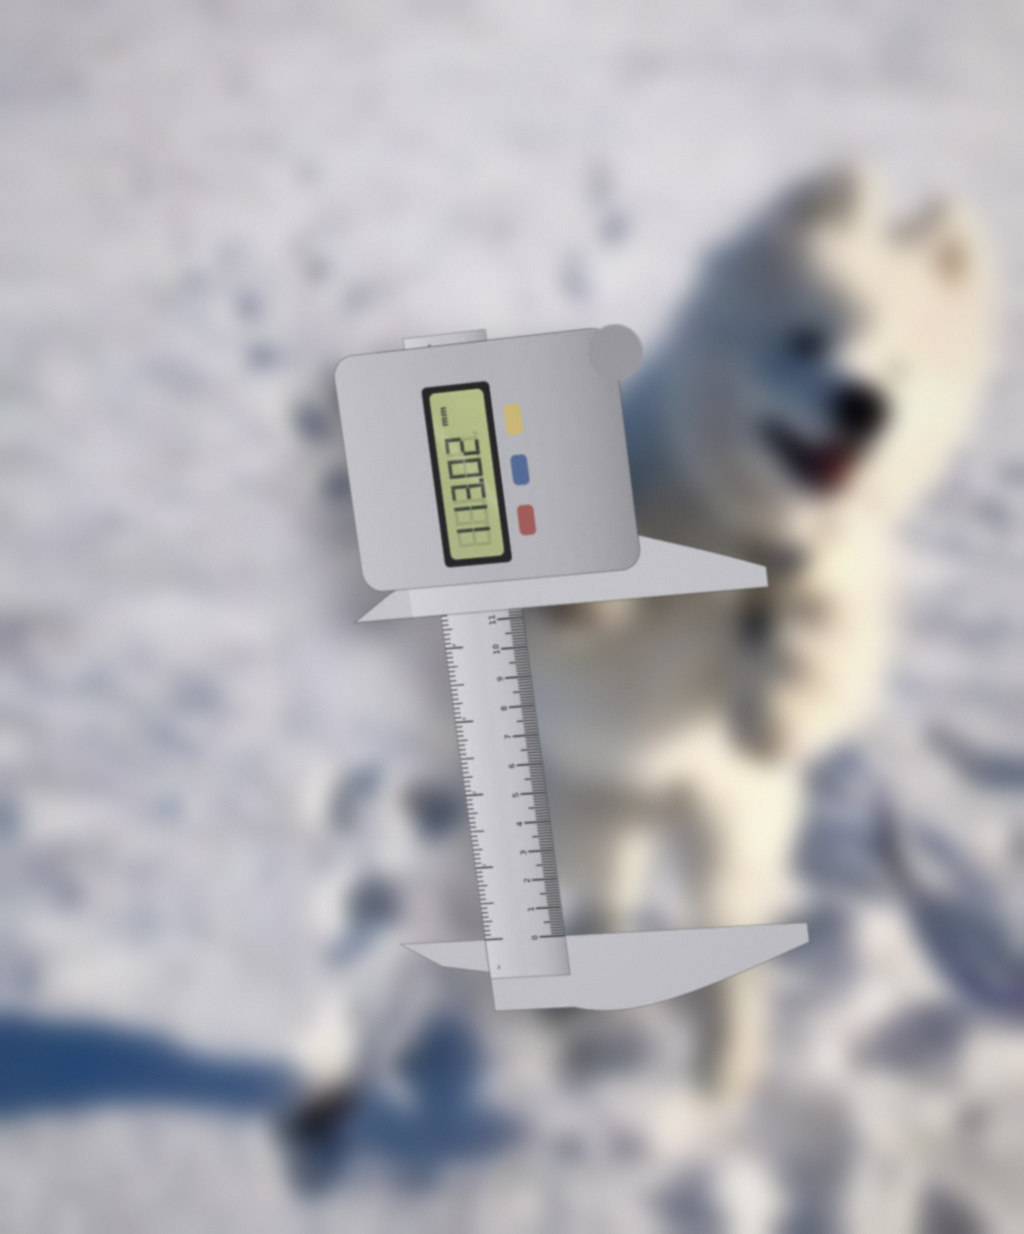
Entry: **113.02** mm
